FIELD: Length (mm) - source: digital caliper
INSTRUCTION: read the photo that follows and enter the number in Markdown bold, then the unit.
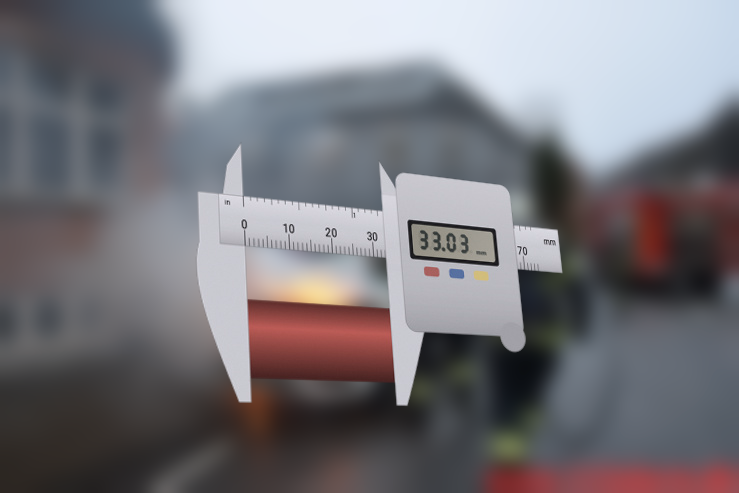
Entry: **33.03** mm
